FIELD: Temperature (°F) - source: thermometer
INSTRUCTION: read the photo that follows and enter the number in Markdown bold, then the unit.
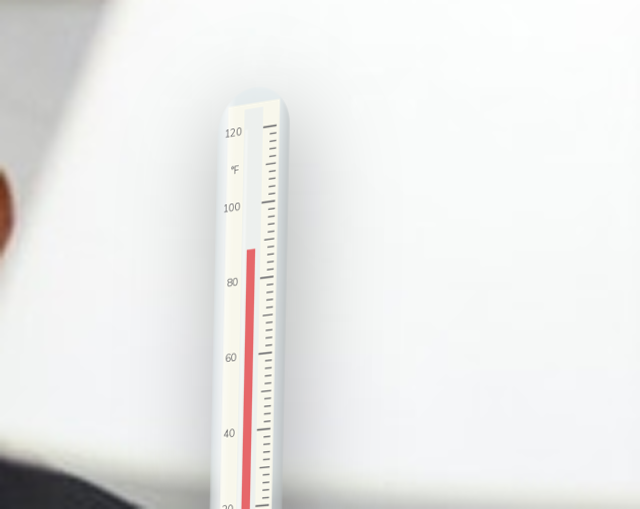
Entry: **88** °F
